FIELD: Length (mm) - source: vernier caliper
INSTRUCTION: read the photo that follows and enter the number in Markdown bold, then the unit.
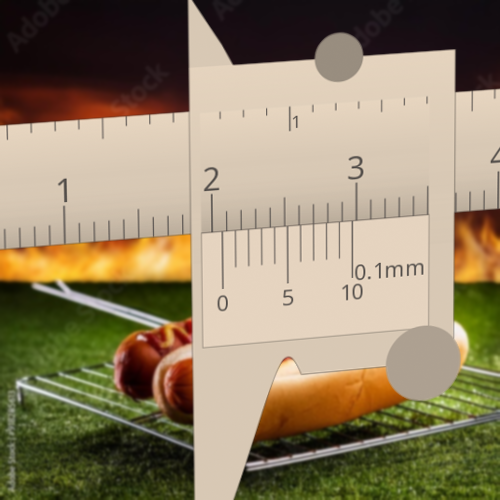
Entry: **20.7** mm
